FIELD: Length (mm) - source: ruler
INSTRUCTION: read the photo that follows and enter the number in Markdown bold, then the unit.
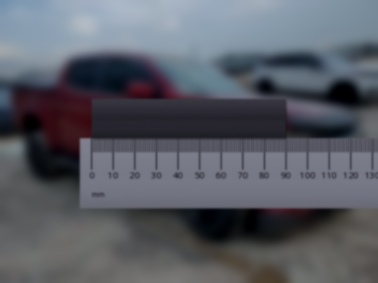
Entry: **90** mm
